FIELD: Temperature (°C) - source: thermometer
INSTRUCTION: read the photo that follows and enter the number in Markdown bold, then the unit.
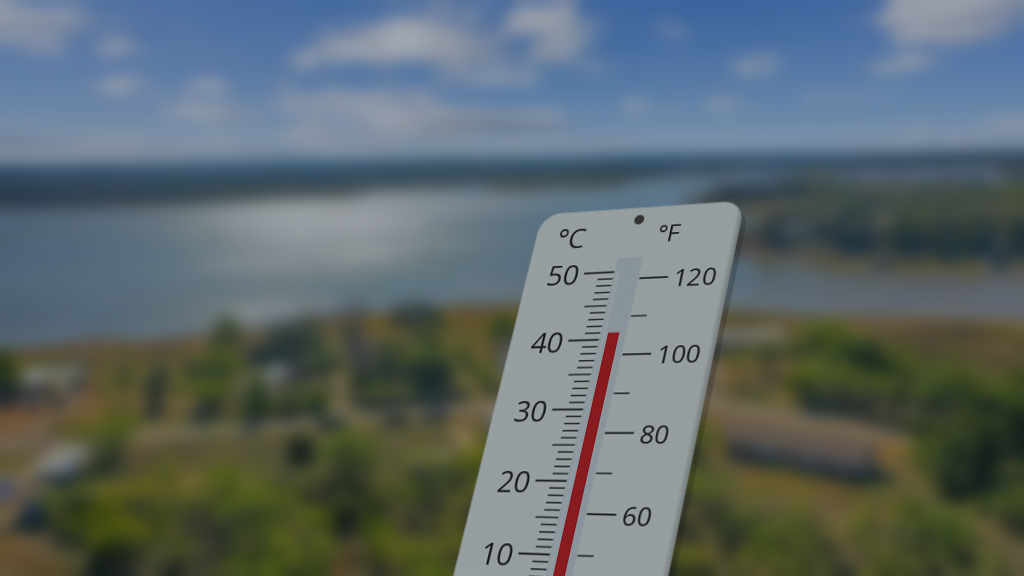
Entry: **41** °C
